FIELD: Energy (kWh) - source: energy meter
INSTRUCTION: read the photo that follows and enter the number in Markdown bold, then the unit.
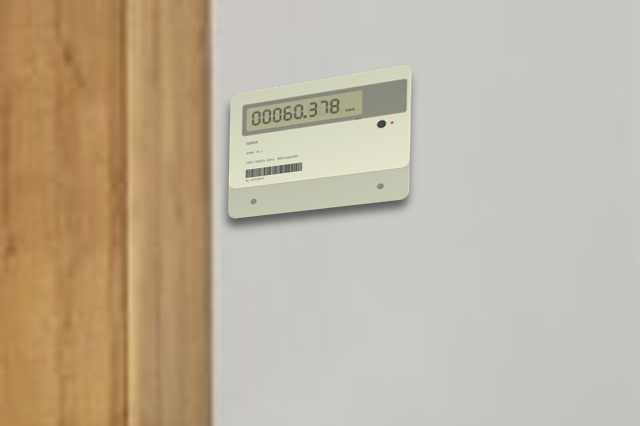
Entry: **60.378** kWh
